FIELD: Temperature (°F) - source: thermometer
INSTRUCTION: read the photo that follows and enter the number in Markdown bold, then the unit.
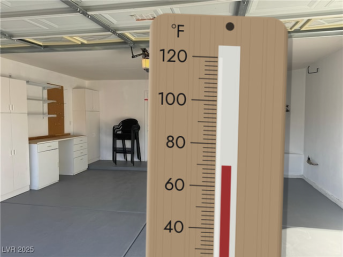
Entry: **70** °F
